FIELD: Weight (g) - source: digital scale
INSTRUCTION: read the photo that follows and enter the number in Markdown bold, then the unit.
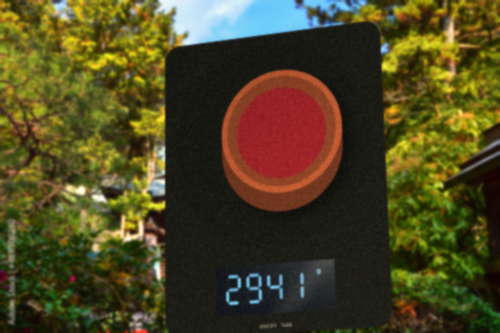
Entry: **2941** g
